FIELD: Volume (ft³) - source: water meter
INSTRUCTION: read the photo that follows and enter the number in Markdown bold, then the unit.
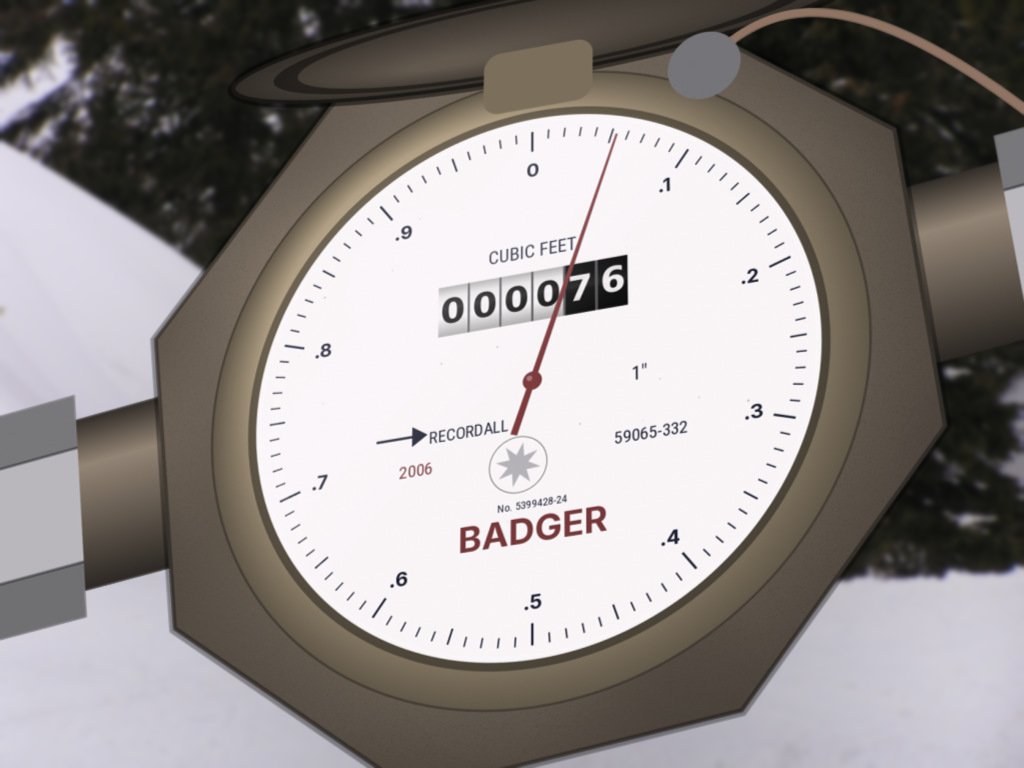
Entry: **76.05** ft³
